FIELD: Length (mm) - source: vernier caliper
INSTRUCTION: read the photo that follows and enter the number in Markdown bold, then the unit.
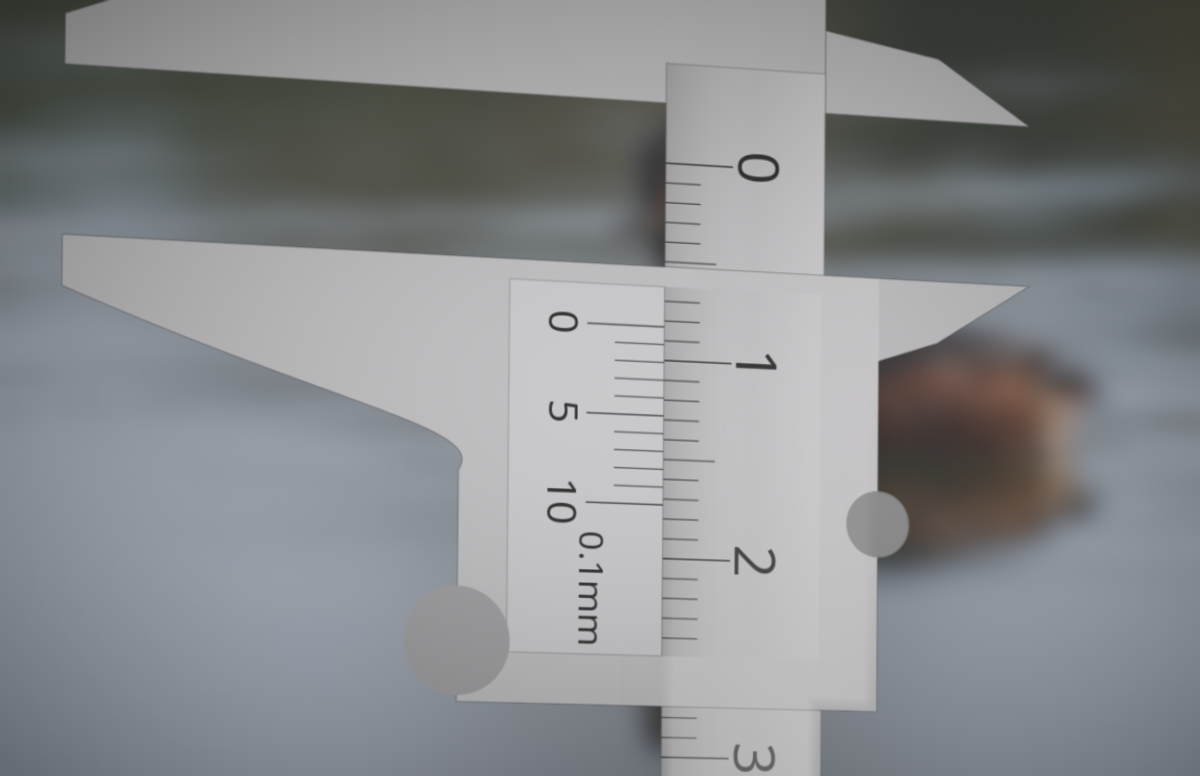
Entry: **8.3** mm
